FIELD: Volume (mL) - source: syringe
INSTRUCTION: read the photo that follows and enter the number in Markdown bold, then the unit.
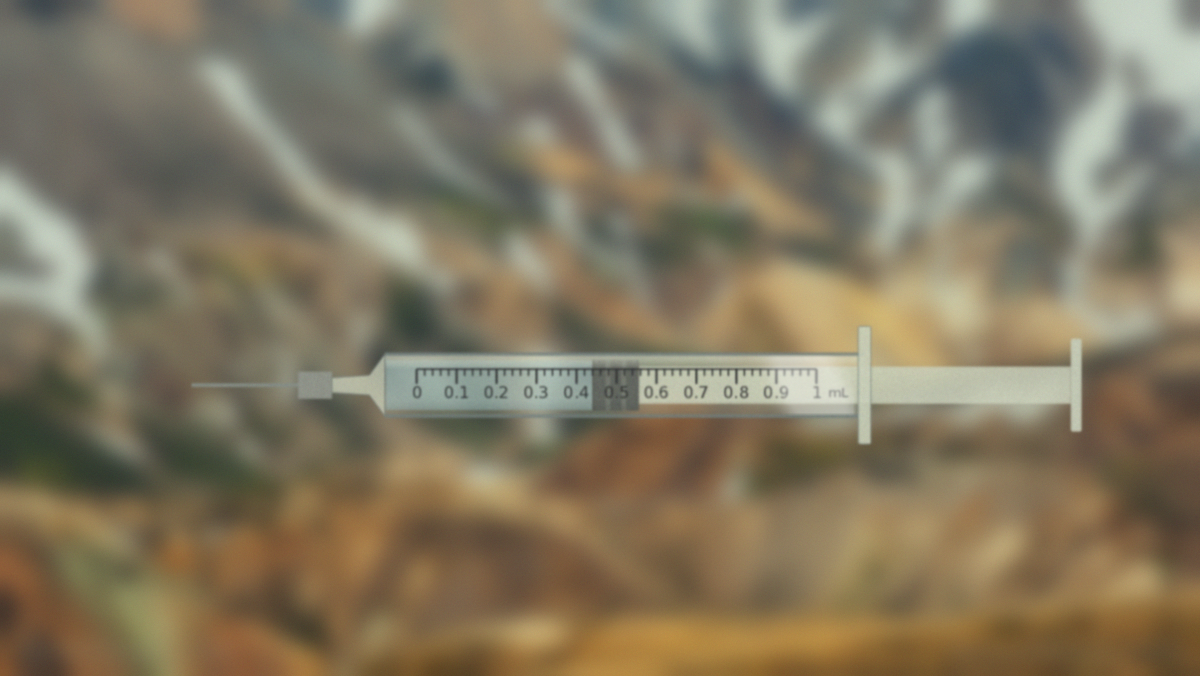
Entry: **0.44** mL
